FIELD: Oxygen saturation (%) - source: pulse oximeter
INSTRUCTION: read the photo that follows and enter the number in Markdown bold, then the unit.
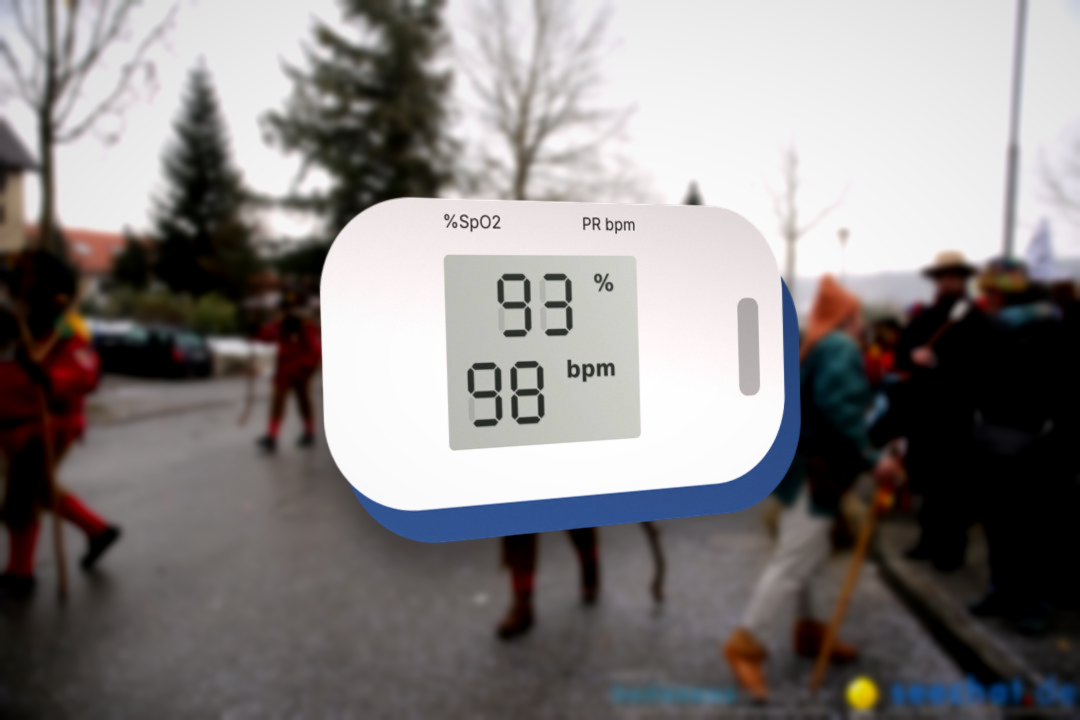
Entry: **93** %
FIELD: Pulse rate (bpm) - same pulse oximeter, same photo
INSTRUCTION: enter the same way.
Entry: **98** bpm
